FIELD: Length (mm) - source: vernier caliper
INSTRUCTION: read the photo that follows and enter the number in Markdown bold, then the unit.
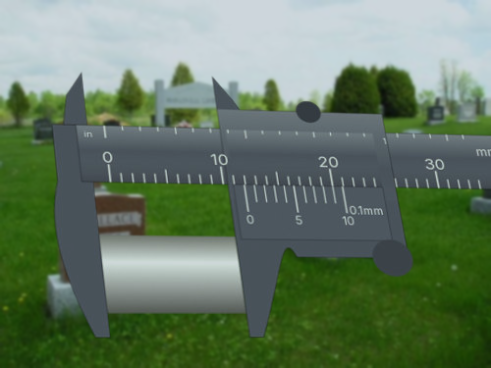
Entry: **11.9** mm
